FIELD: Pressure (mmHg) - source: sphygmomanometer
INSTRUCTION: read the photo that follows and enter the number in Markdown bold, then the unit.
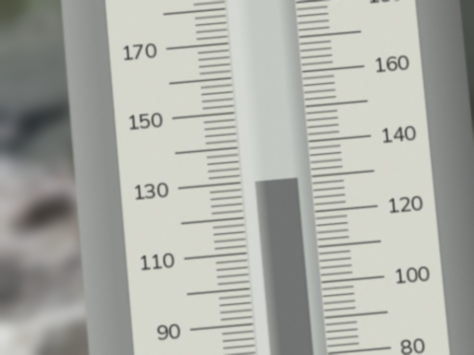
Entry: **130** mmHg
